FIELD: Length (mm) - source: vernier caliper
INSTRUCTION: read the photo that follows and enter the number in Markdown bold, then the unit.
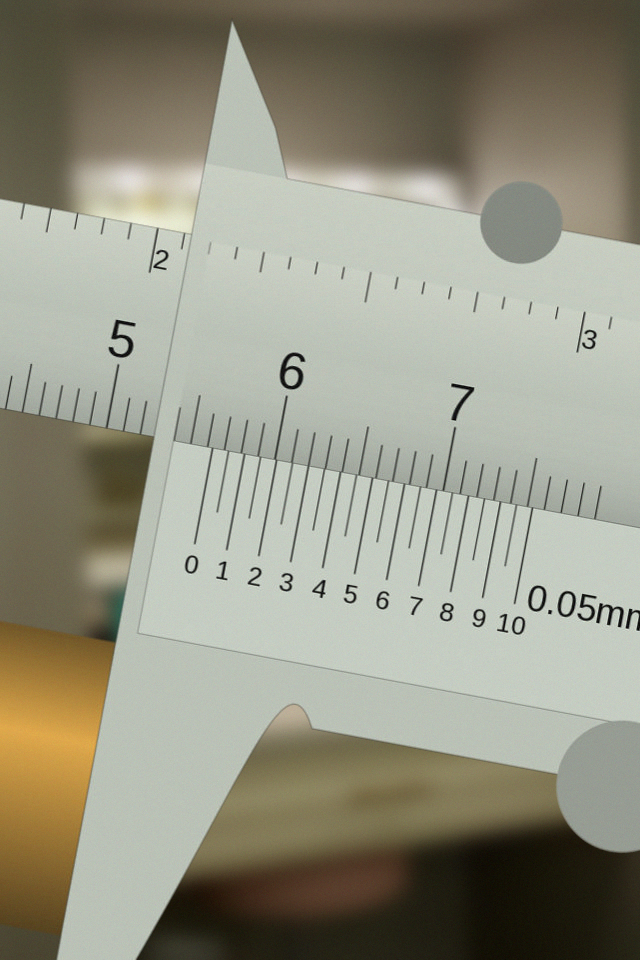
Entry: **56.3** mm
